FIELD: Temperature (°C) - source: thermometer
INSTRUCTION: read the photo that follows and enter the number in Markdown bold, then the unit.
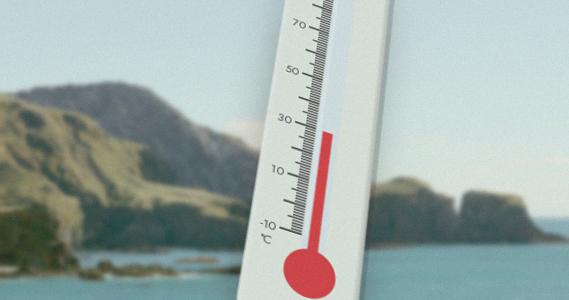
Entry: **30** °C
